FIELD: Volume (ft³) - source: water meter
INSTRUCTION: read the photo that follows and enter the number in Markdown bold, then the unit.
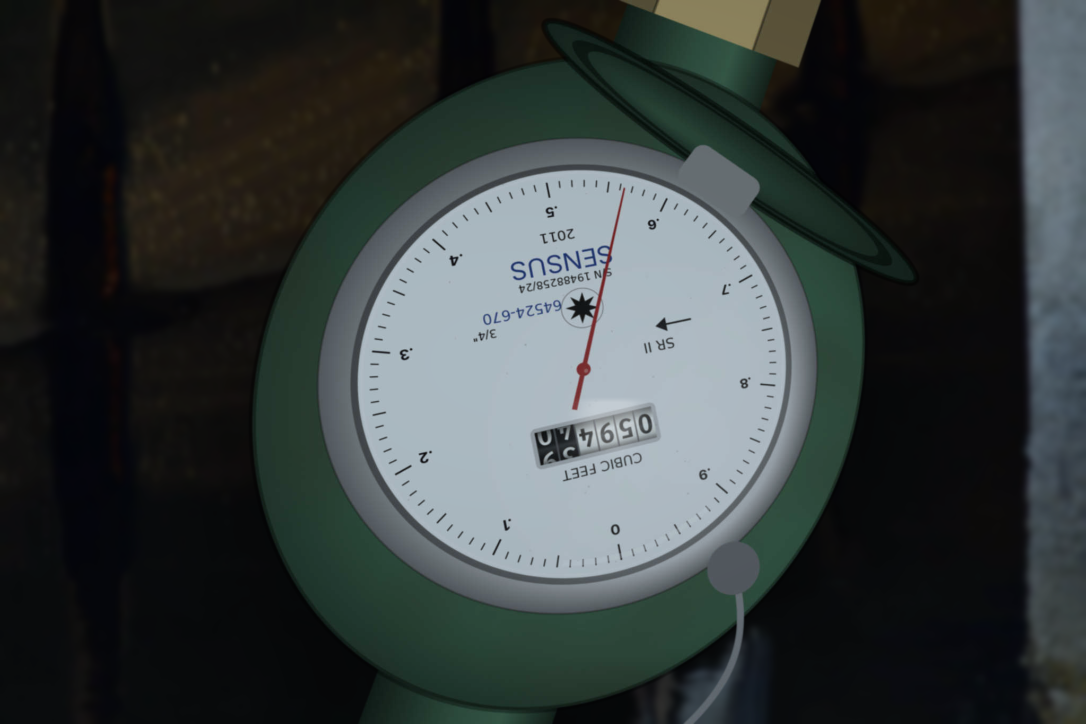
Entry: **59439.56** ft³
